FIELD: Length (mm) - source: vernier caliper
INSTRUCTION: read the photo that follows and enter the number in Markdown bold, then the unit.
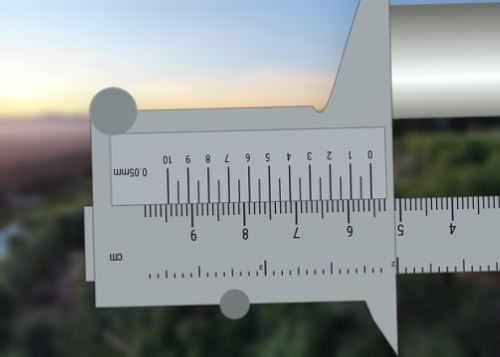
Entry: **55.5** mm
